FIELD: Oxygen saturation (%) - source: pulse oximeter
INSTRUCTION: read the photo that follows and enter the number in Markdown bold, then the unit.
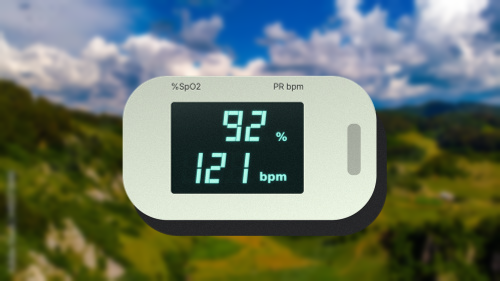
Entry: **92** %
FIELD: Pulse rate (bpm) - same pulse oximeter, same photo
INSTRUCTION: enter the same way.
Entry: **121** bpm
